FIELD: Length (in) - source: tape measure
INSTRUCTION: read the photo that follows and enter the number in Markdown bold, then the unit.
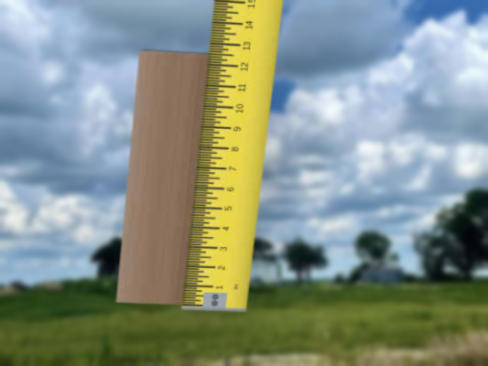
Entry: **12.5** in
